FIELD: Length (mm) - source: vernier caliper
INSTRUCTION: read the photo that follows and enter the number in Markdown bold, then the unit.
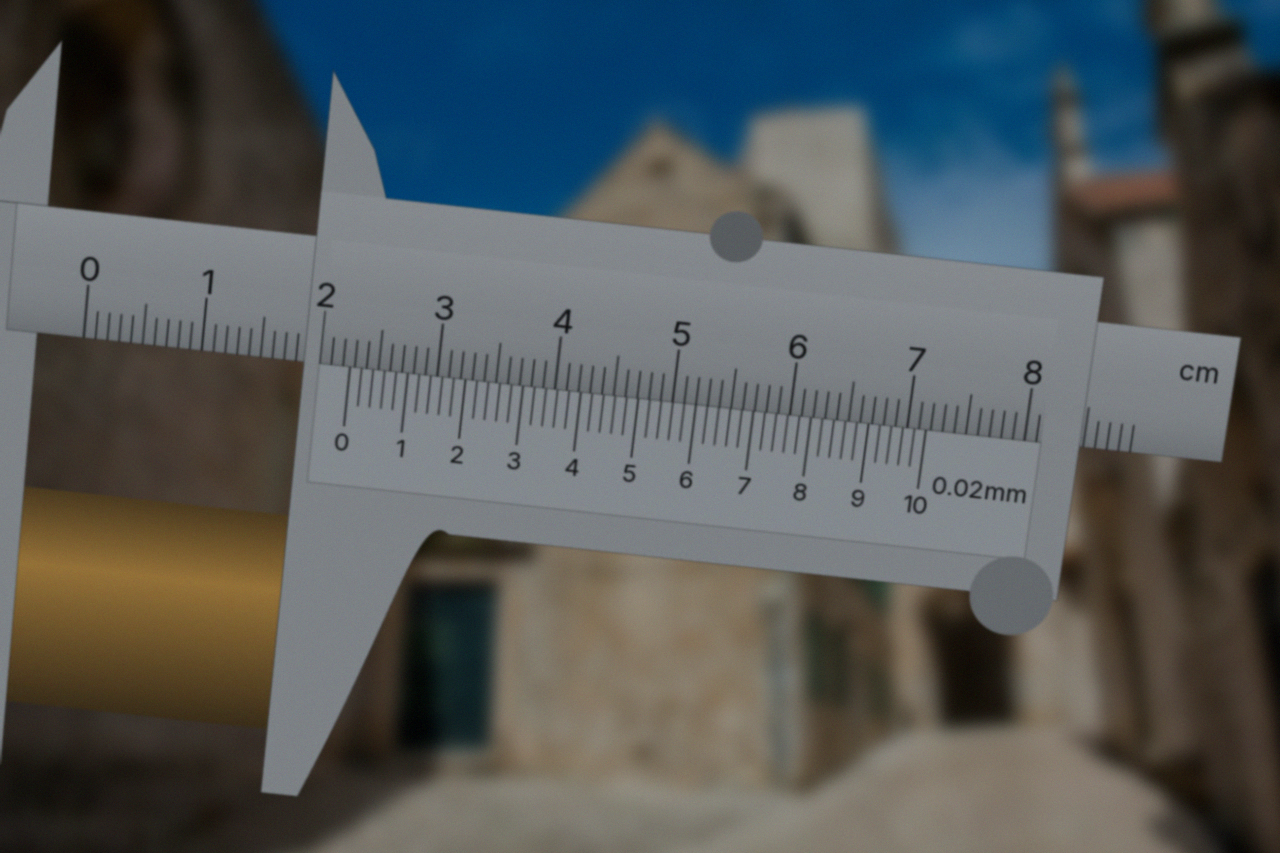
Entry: **22.6** mm
